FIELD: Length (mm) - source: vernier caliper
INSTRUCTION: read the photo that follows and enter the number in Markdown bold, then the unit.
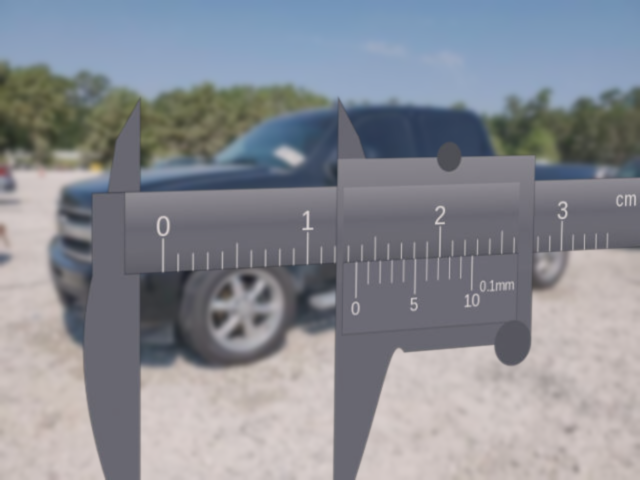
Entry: **13.6** mm
